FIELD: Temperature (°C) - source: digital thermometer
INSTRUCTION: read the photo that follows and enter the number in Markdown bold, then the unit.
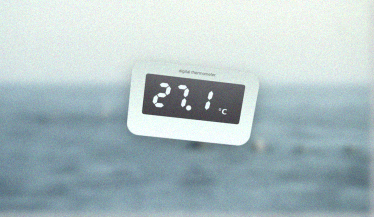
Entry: **27.1** °C
